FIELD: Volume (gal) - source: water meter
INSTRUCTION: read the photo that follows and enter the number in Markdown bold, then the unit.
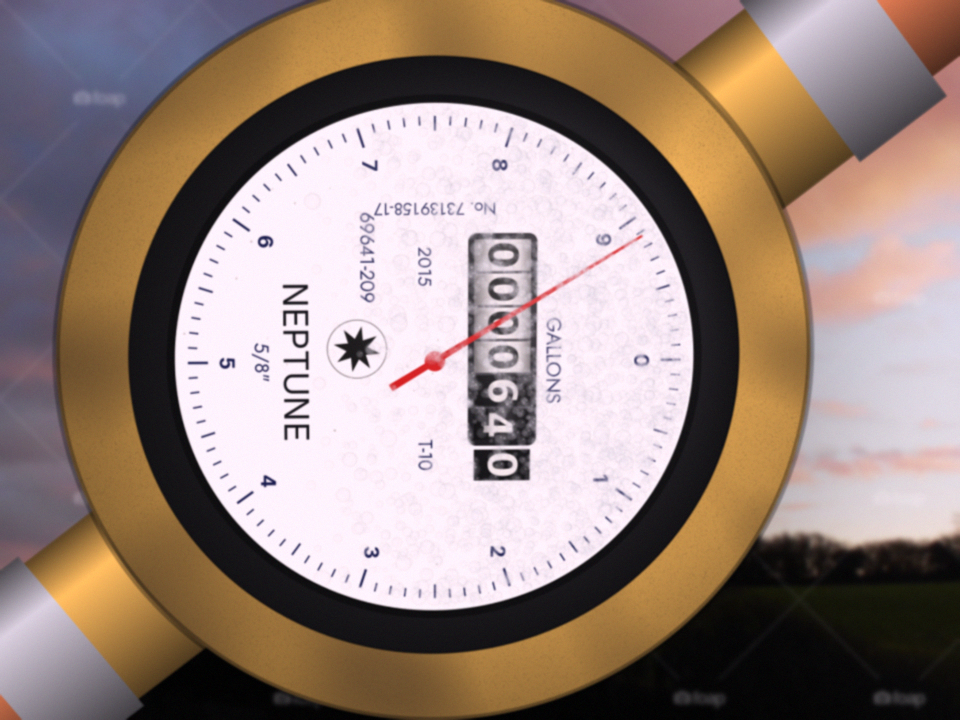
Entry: **639.1** gal
